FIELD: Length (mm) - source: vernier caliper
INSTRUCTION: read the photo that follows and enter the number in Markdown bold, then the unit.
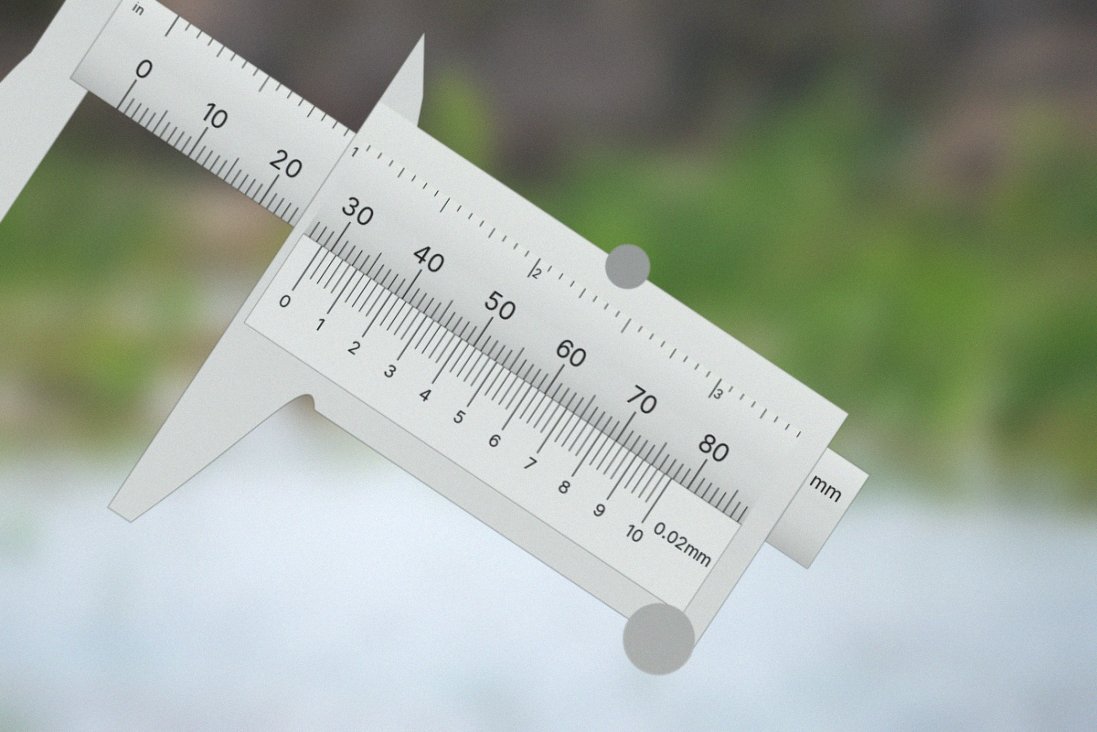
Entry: **28.8** mm
